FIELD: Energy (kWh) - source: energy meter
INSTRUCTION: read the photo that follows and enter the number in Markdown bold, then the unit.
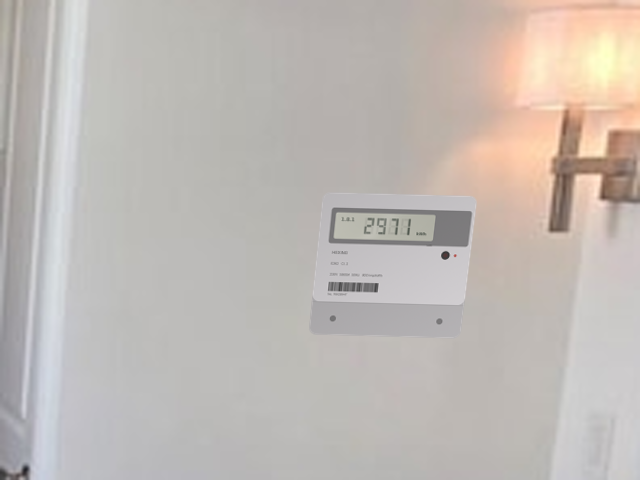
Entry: **2971** kWh
